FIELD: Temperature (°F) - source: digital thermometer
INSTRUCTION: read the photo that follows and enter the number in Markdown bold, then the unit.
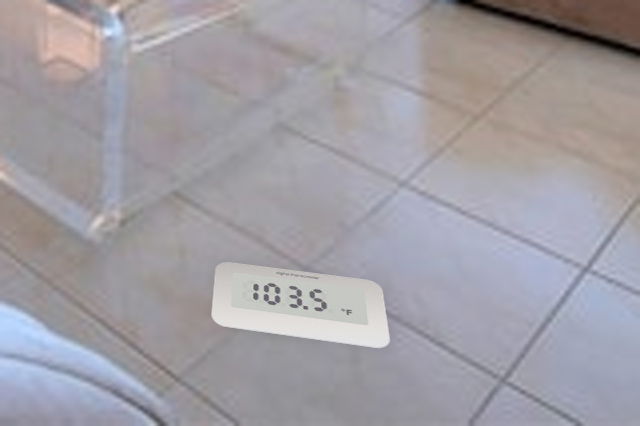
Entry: **103.5** °F
